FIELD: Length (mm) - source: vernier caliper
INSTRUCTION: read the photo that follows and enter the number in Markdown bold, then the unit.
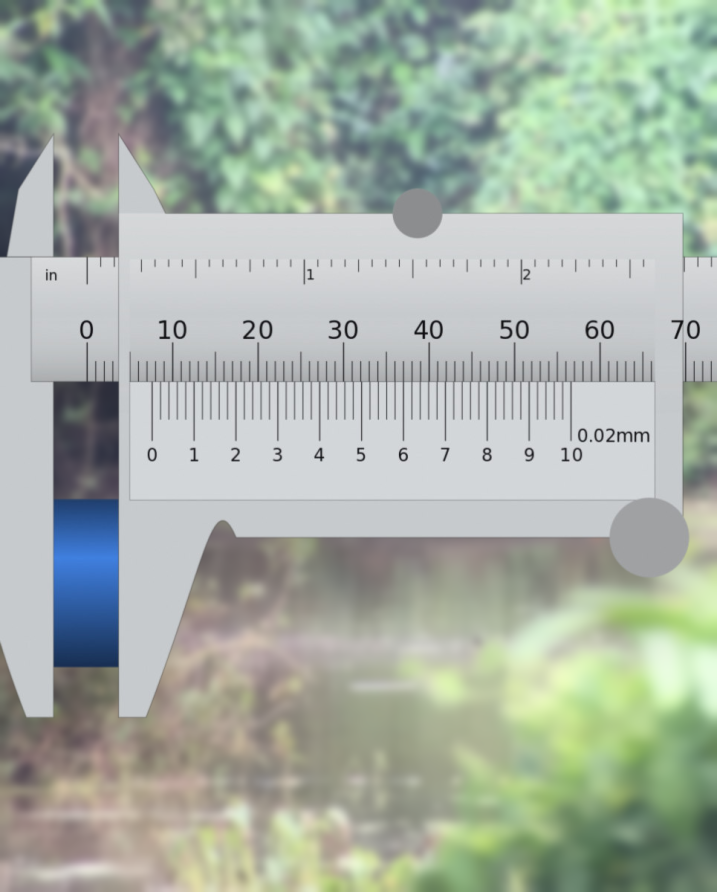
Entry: **7.6** mm
